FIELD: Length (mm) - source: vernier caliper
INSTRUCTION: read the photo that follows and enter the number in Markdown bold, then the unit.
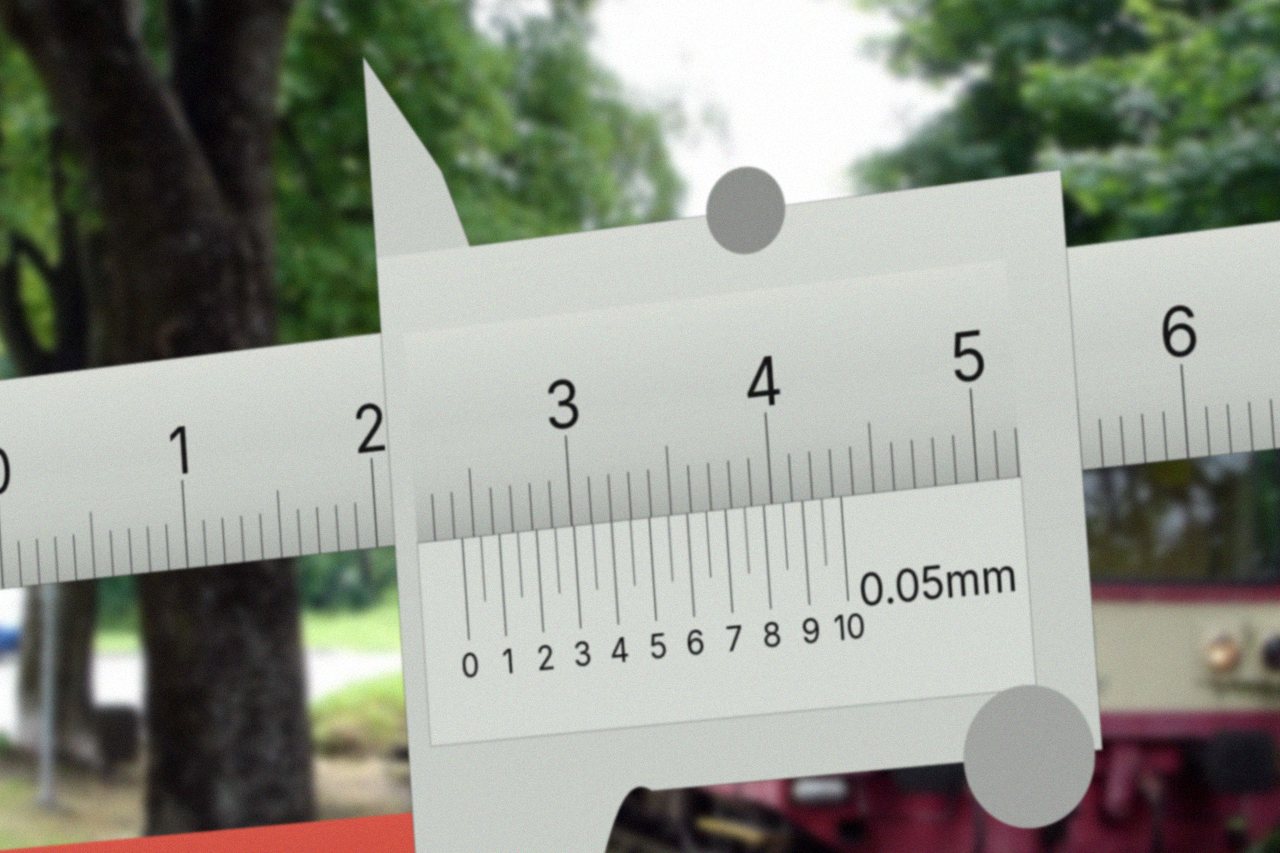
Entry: **24.4** mm
